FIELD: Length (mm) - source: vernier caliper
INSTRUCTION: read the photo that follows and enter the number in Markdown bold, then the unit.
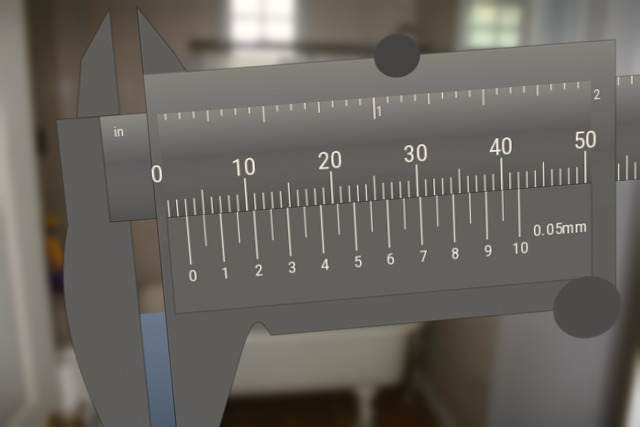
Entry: **3.0** mm
